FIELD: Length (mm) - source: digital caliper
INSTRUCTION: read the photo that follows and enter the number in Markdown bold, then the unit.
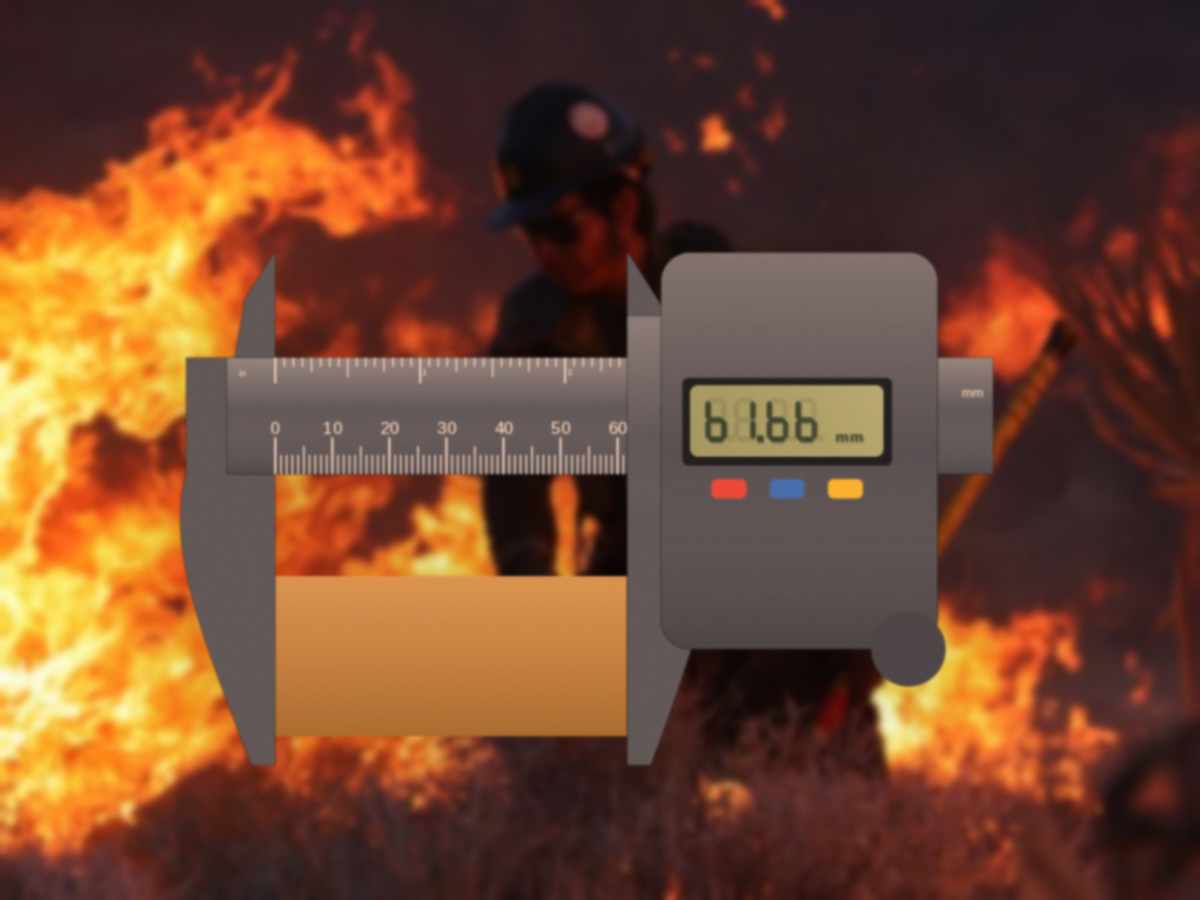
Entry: **61.66** mm
